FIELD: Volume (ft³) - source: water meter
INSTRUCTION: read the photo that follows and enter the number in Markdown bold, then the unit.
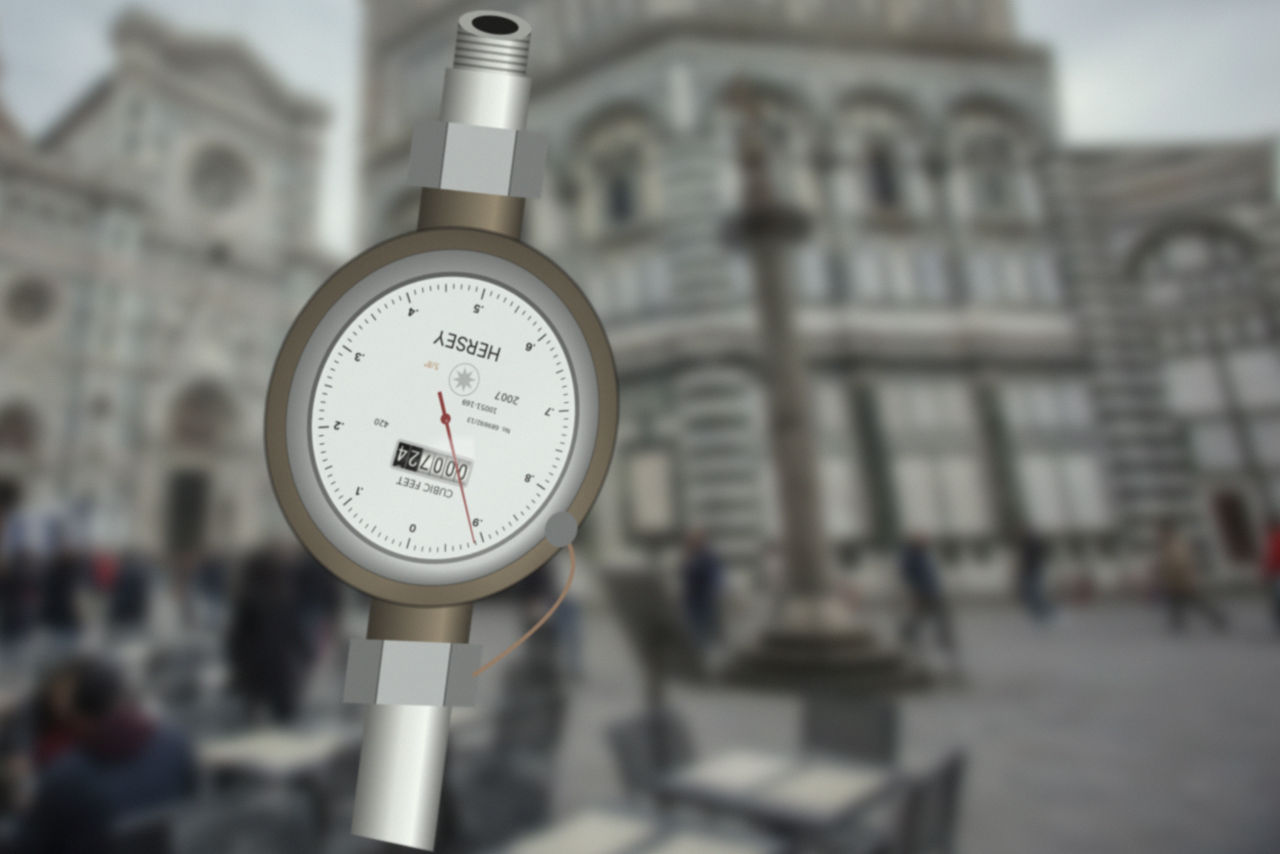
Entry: **723.91** ft³
